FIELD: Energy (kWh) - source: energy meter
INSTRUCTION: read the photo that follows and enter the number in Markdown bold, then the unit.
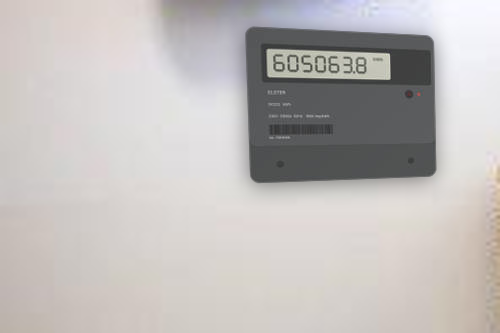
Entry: **605063.8** kWh
